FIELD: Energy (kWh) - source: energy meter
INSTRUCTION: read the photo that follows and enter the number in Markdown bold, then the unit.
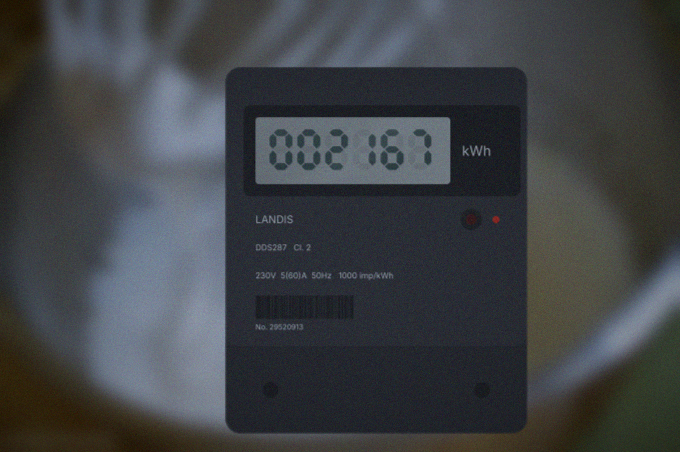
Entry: **2167** kWh
